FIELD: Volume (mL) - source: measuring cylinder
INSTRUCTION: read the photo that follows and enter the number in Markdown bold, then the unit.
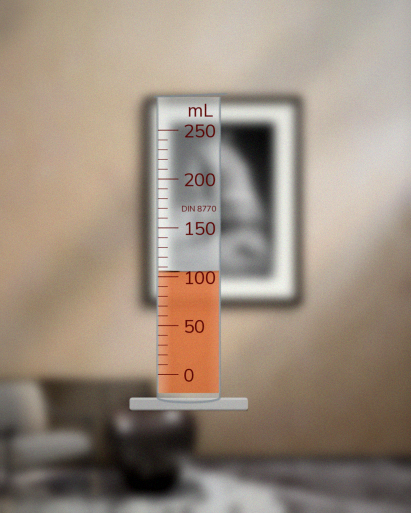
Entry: **105** mL
